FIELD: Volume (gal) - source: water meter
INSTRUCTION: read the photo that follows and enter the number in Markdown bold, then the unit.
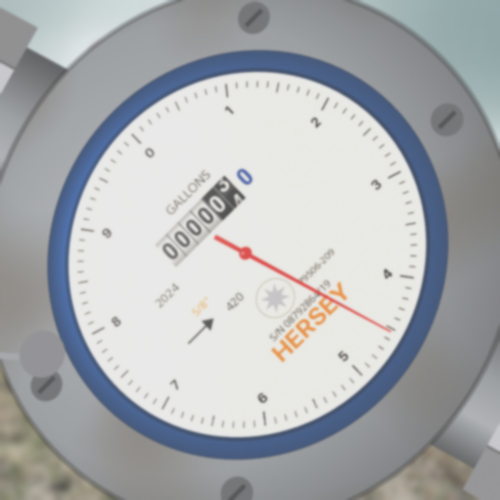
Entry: **34.5** gal
